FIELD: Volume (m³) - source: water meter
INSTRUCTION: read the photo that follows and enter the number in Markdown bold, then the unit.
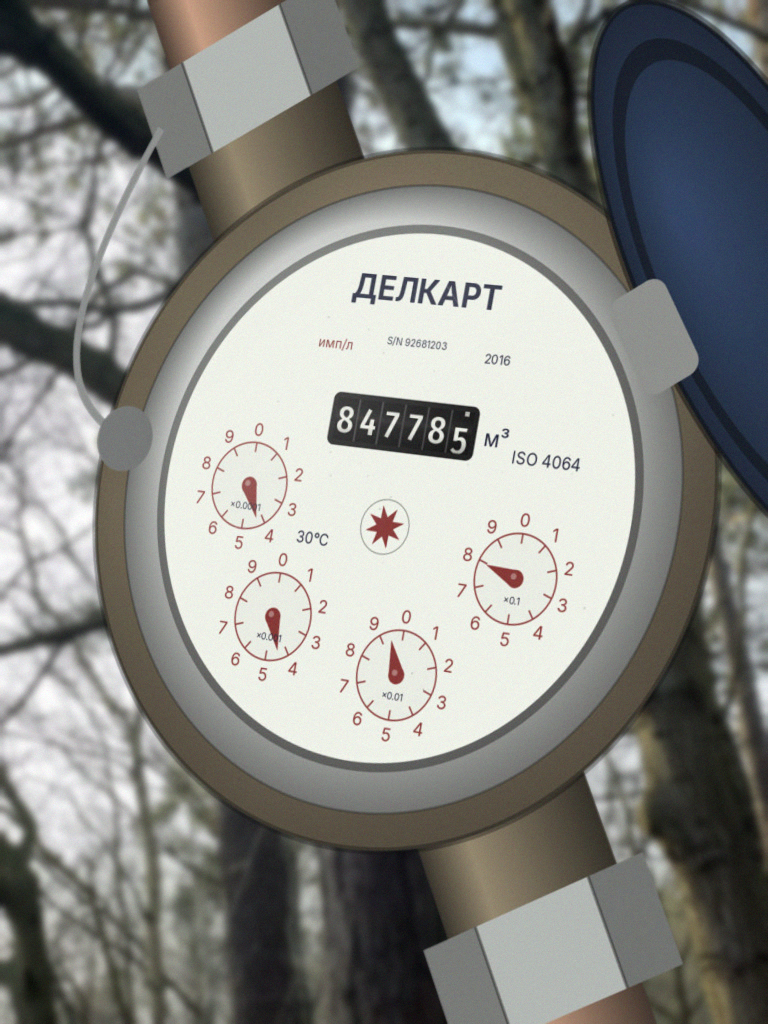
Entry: **847784.7944** m³
